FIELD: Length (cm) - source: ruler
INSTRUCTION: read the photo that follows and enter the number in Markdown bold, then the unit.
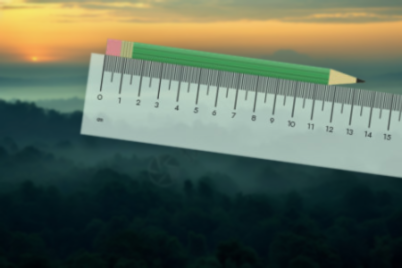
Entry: **13.5** cm
